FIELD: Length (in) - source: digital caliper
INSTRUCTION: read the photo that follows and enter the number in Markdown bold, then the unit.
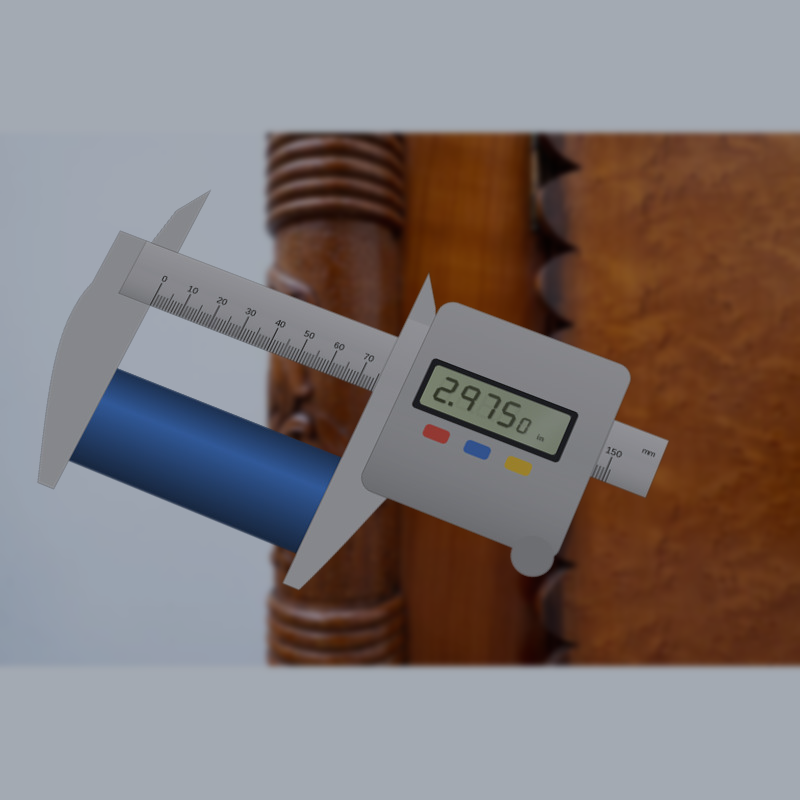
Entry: **2.9750** in
